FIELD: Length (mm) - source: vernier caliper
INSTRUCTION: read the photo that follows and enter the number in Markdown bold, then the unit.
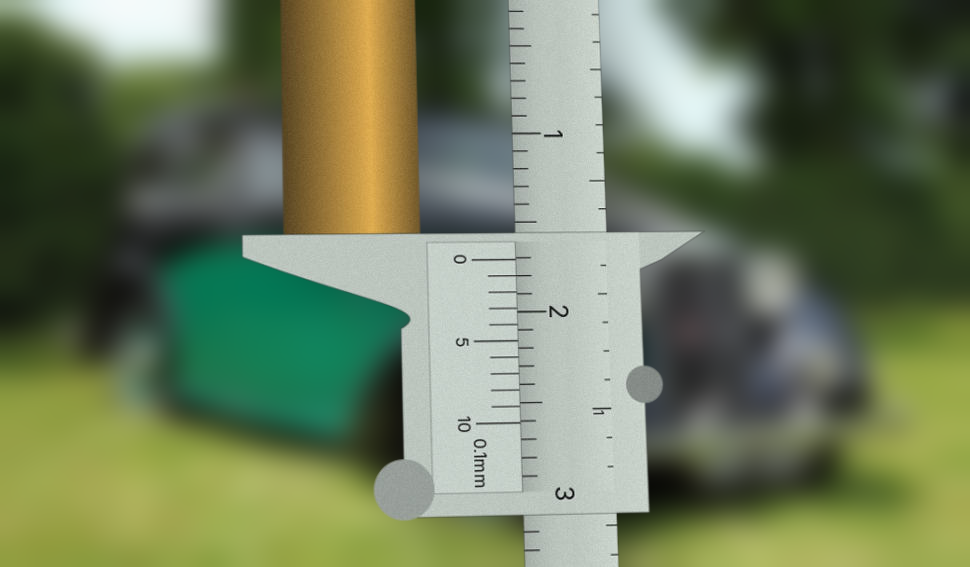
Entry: **17.1** mm
